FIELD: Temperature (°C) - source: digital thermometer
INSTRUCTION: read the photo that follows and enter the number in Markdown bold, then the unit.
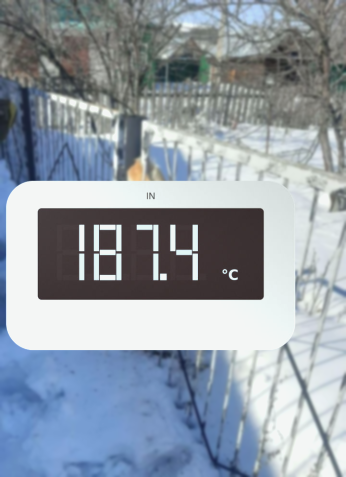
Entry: **187.4** °C
